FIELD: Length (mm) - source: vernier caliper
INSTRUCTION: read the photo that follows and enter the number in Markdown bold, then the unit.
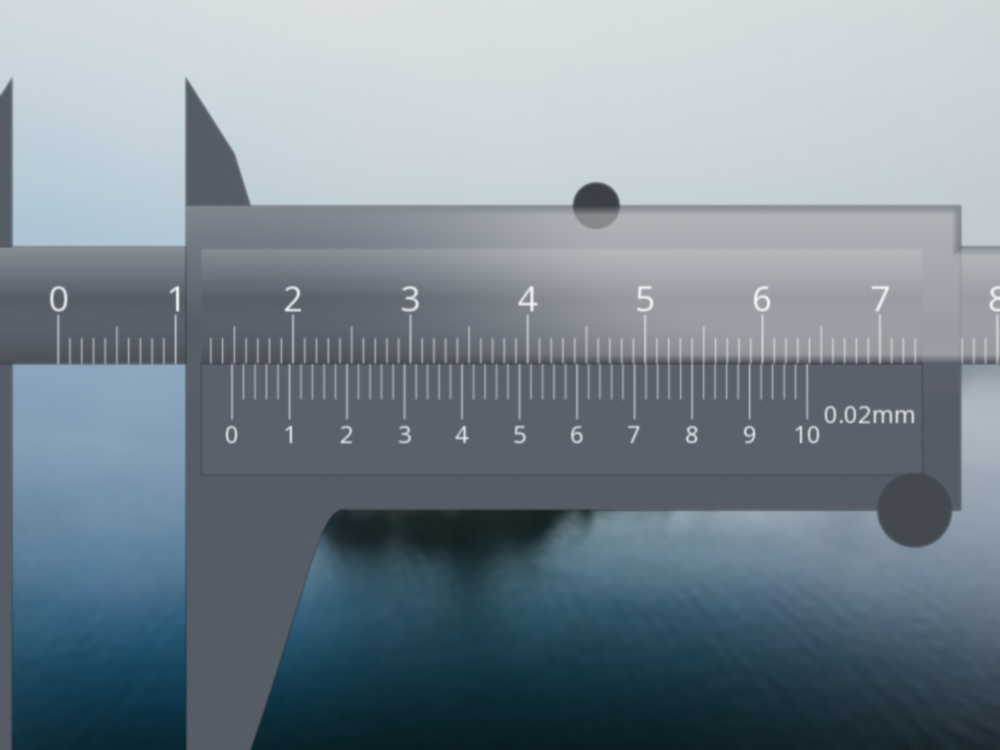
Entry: **14.8** mm
